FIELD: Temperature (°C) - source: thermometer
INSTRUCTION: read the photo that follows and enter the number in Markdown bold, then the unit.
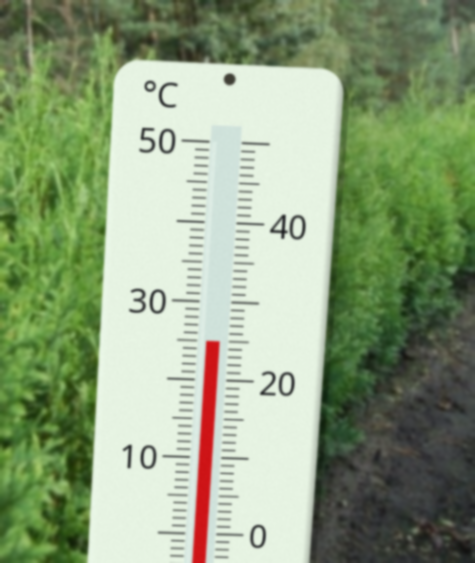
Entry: **25** °C
